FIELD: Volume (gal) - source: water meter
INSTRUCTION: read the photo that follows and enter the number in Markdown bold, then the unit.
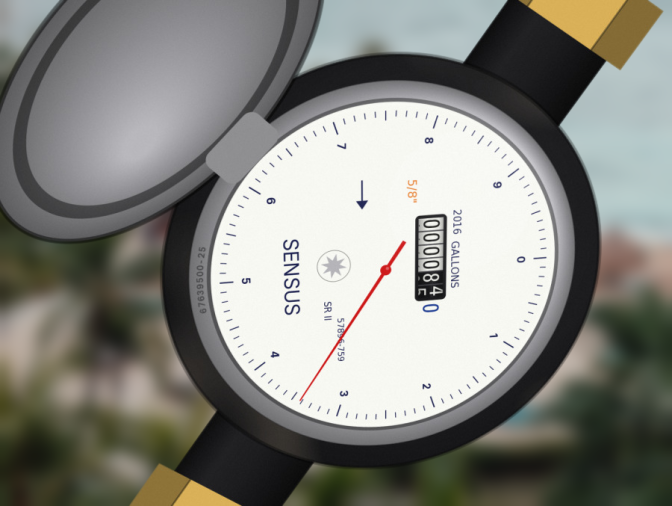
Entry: **843.4** gal
